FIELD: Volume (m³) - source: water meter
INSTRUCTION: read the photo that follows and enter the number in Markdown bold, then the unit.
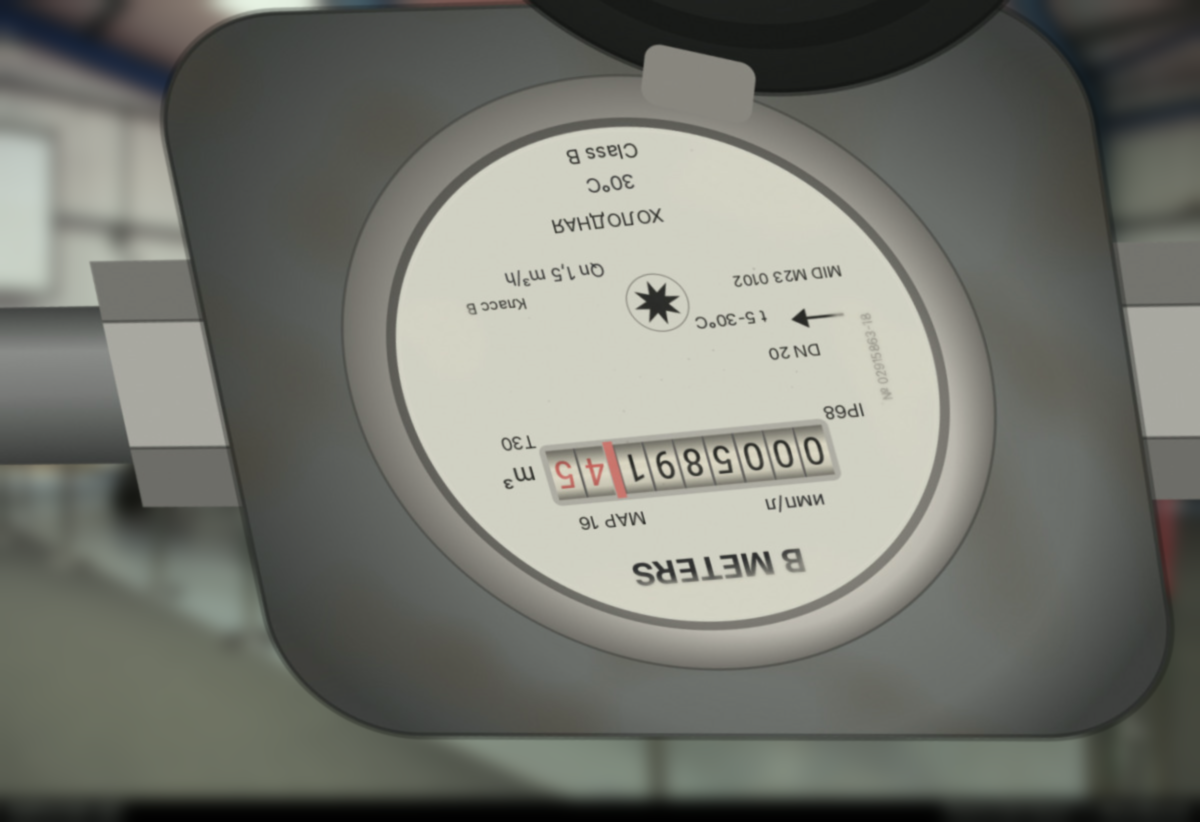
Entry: **5891.45** m³
